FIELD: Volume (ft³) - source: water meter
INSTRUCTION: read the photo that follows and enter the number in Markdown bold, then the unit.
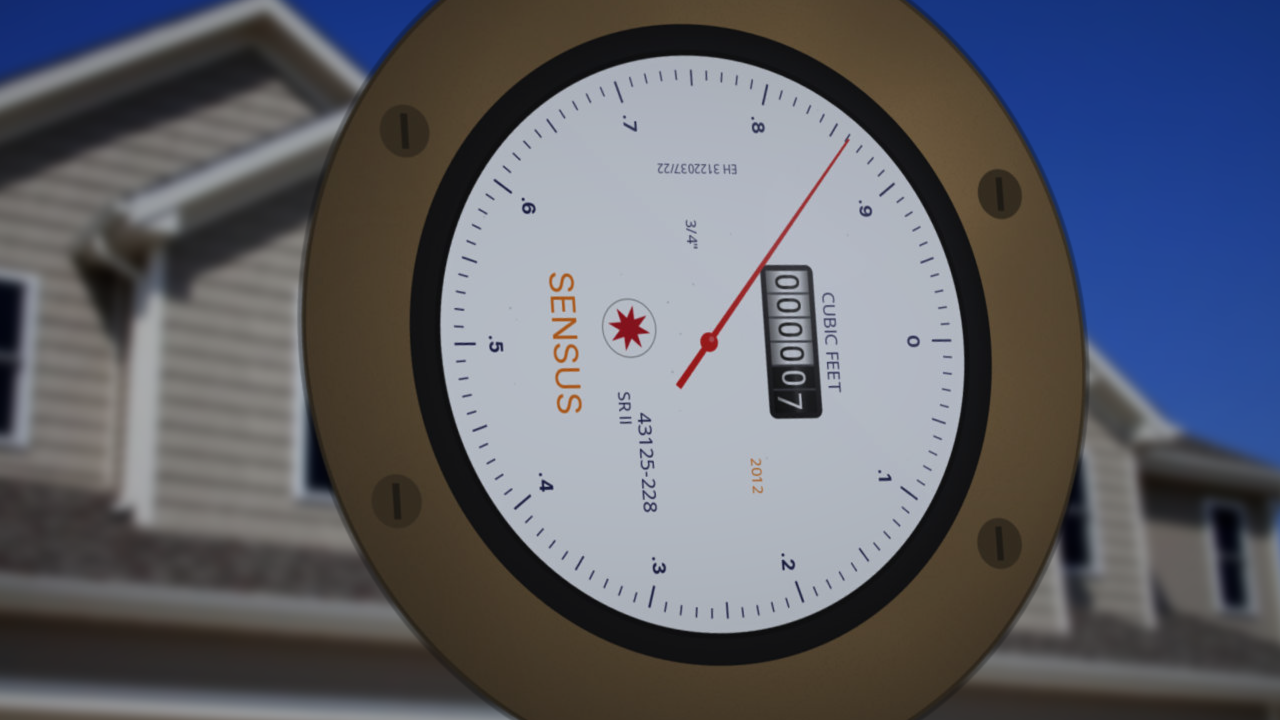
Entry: **6.86** ft³
